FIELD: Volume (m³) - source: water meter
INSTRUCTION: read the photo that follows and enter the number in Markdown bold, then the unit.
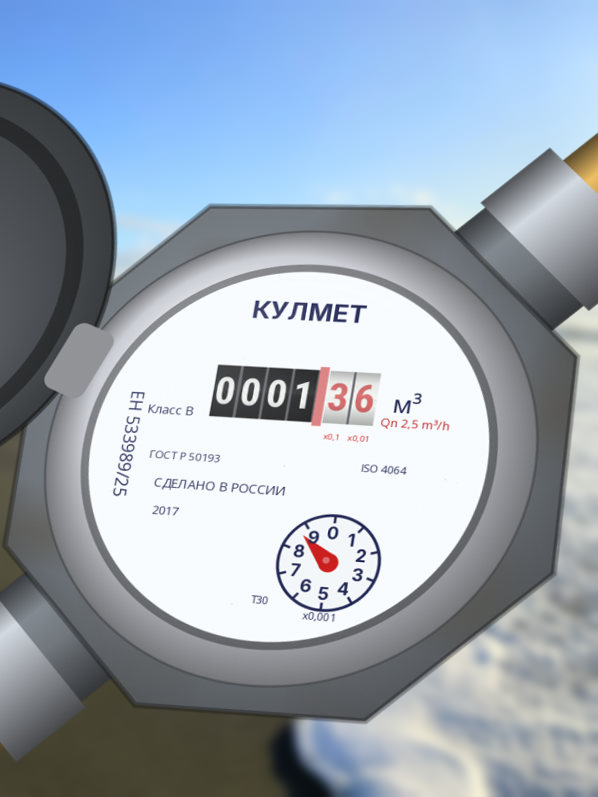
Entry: **1.368** m³
